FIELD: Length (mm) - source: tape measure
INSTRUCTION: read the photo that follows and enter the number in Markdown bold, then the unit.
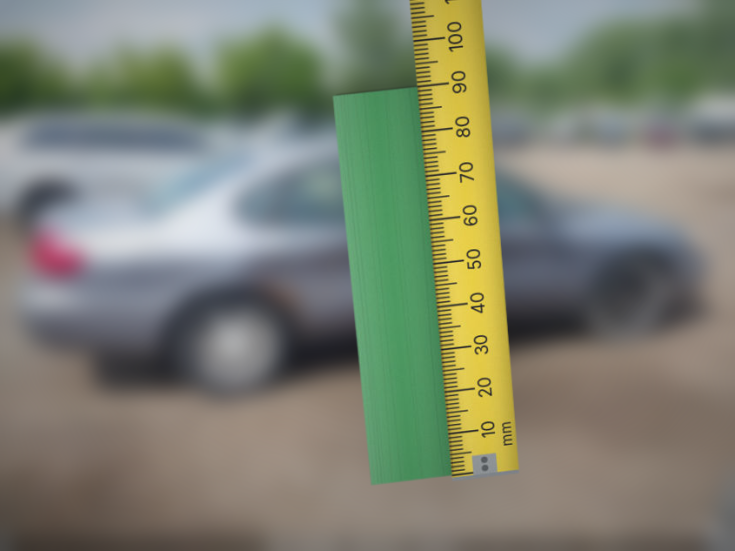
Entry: **90** mm
